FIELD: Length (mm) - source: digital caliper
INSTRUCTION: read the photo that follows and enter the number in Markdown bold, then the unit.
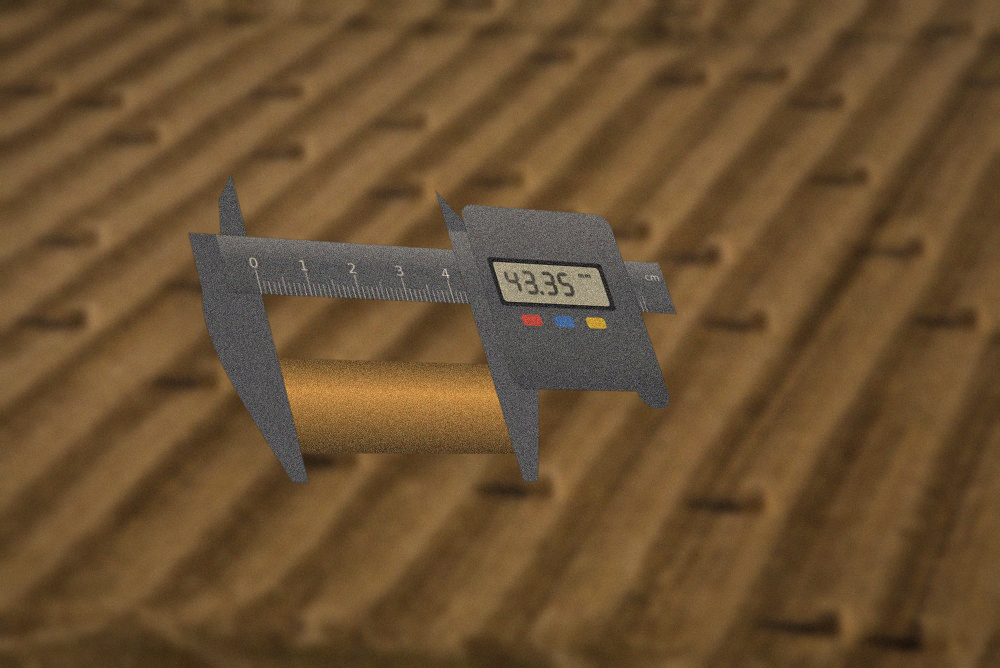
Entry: **43.35** mm
